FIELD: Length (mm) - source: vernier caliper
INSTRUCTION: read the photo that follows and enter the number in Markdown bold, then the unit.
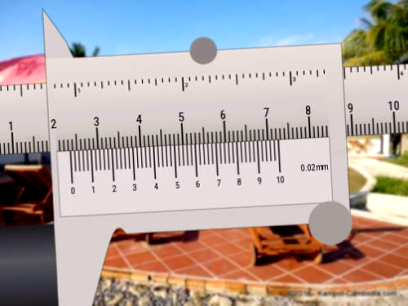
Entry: **23.5** mm
